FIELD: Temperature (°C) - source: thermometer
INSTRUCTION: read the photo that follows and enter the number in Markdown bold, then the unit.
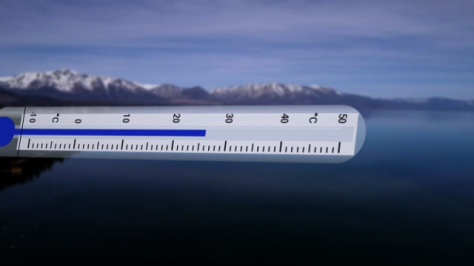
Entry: **26** °C
